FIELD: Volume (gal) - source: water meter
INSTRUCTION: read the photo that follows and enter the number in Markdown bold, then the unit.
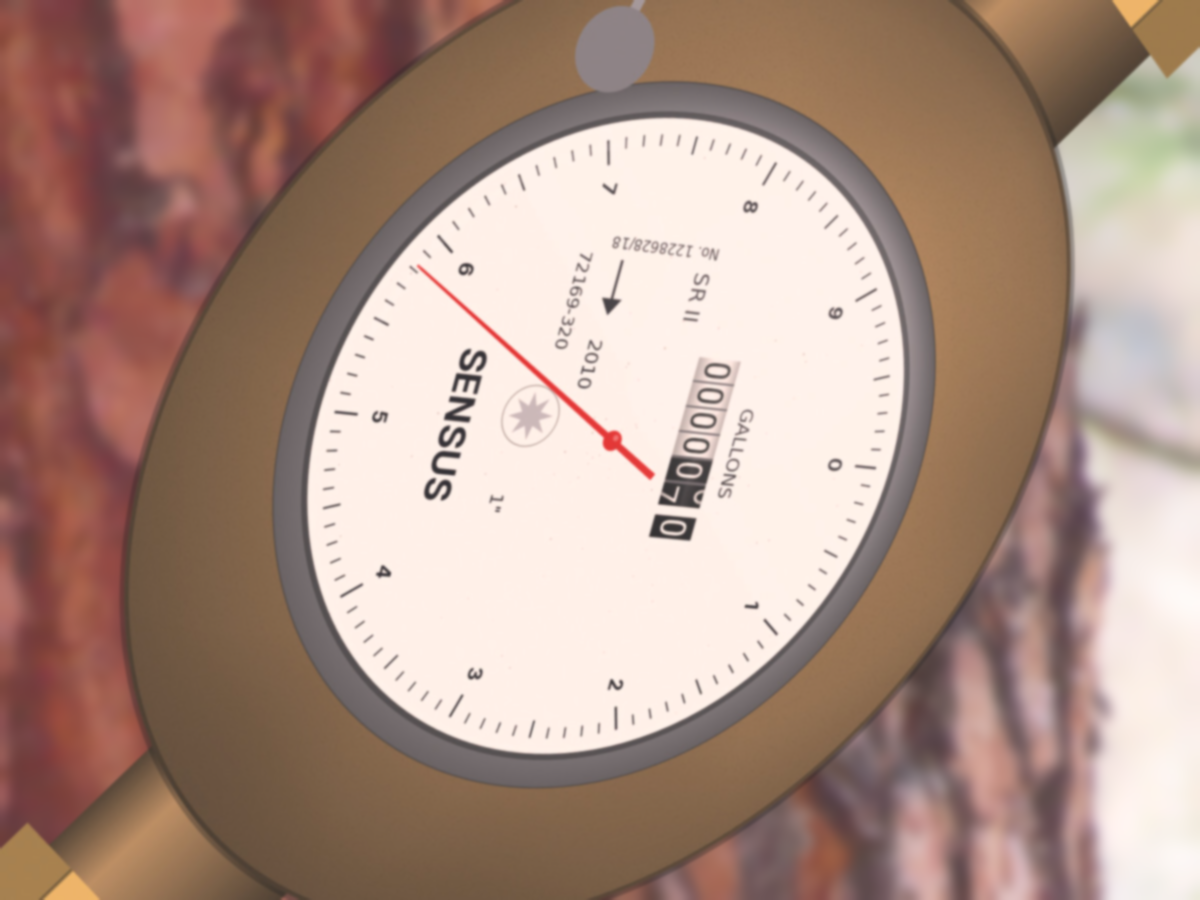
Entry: **65.8** gal
